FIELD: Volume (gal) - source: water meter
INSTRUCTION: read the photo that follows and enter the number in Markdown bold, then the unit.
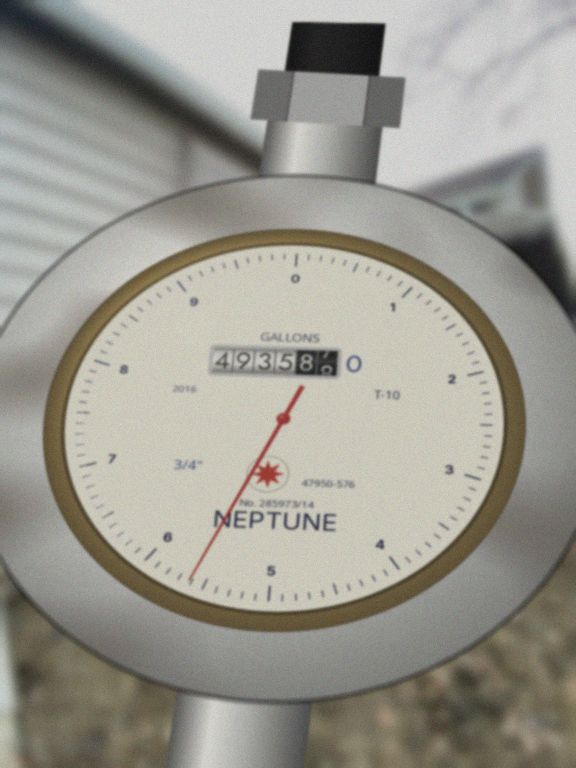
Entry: **4935875.6** gal
